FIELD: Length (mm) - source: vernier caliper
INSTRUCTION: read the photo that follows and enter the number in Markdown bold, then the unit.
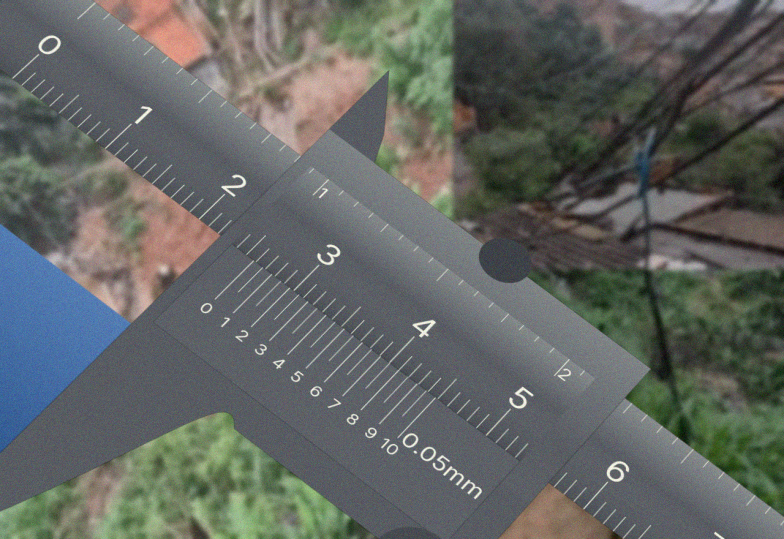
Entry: **25.8** mm
